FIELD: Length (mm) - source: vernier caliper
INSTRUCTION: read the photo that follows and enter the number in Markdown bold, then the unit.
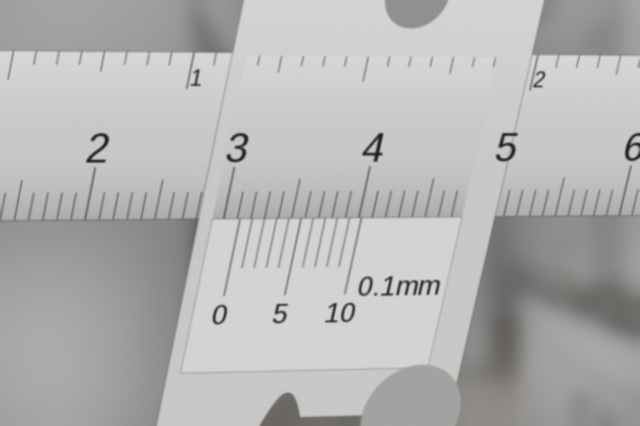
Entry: **31.2** mm
